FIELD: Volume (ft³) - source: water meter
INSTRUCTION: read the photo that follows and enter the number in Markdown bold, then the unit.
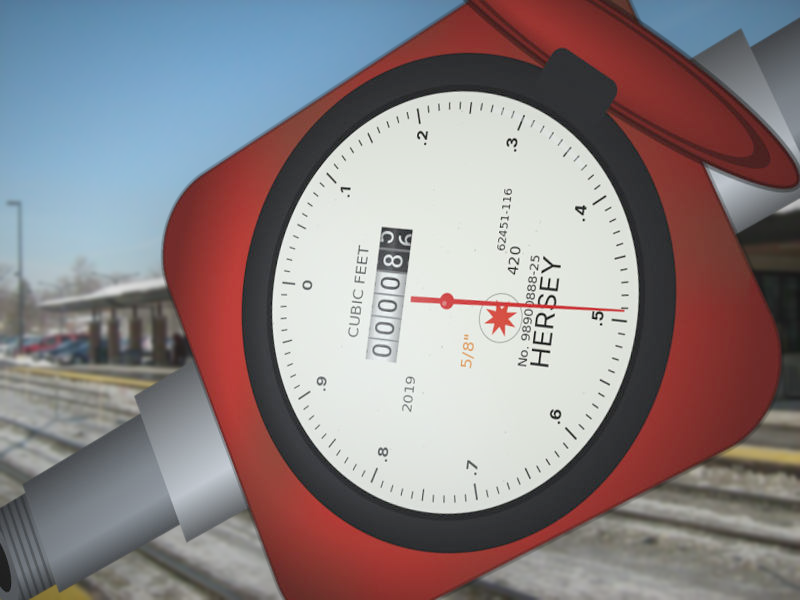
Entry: **85.49** ft³
